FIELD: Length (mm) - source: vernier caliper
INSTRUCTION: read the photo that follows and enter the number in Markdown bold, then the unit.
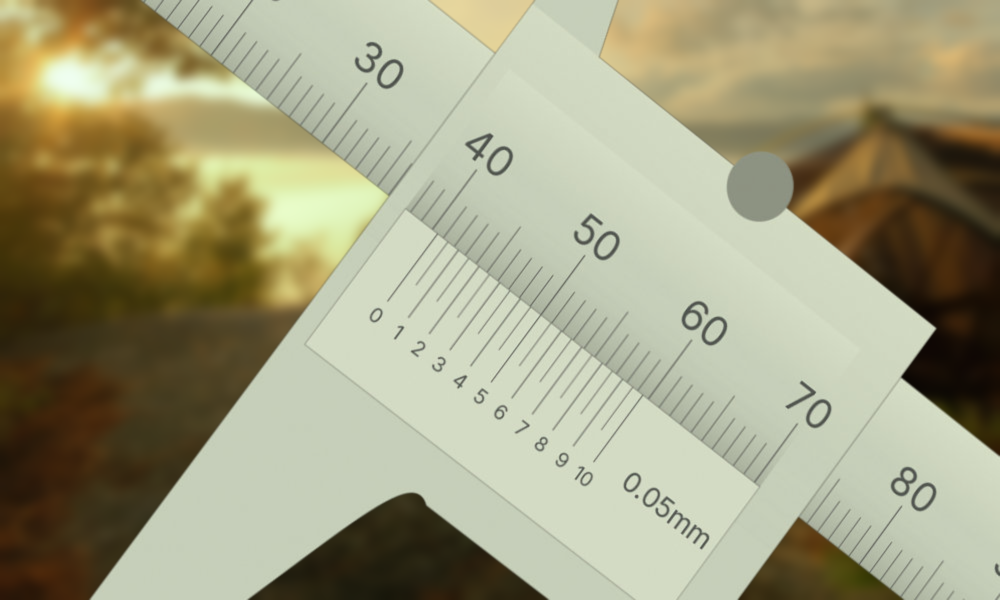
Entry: **40.5** mm
